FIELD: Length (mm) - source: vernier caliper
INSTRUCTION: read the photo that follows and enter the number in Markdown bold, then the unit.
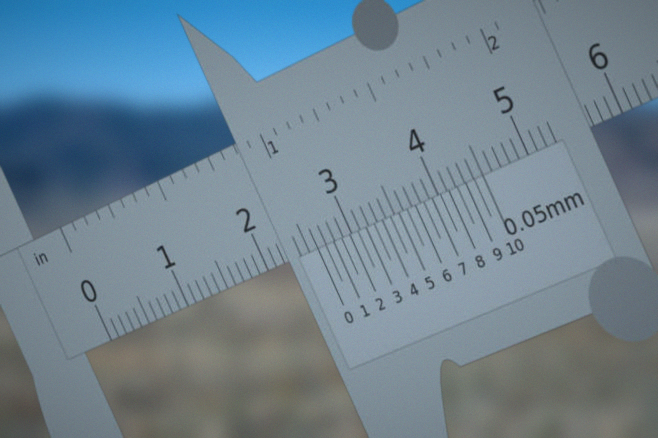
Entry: **26.0** mm
